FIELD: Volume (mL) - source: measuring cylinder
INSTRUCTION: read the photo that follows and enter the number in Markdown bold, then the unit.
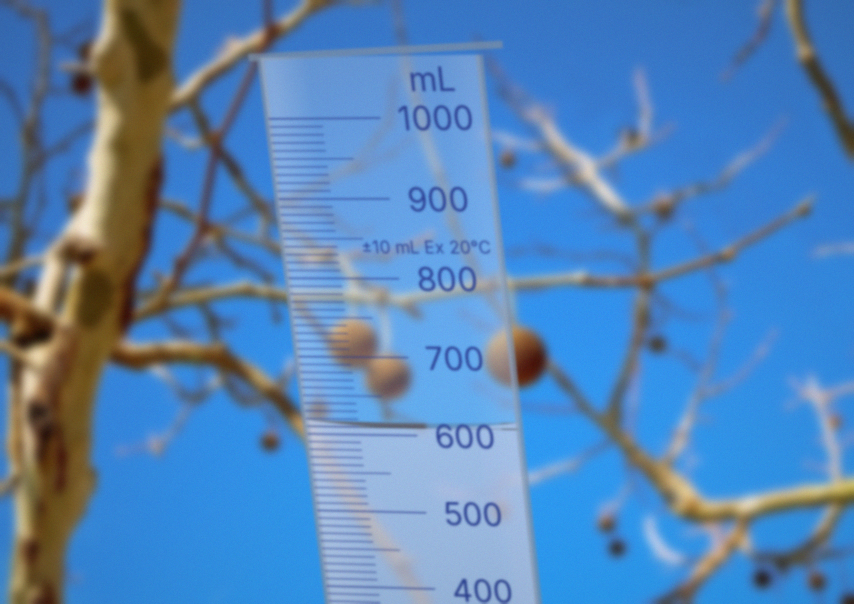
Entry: **610** mL
